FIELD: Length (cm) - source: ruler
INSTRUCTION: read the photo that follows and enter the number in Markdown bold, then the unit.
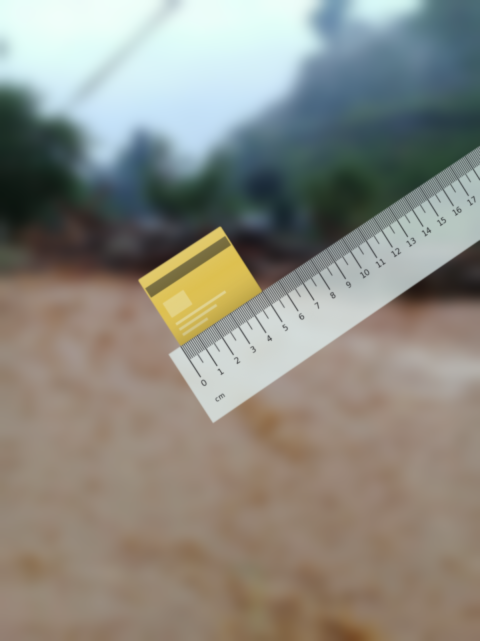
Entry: **5** cm
